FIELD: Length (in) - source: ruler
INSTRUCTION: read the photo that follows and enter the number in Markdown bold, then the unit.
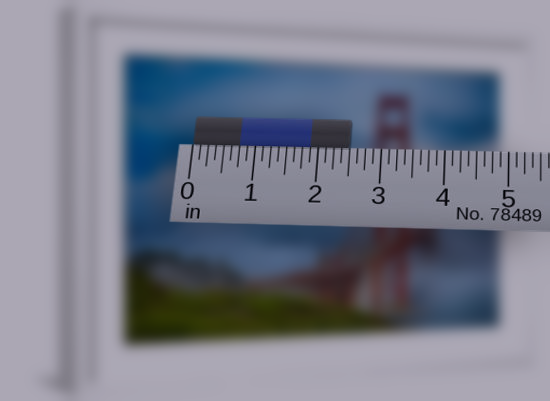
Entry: **2.5** in
